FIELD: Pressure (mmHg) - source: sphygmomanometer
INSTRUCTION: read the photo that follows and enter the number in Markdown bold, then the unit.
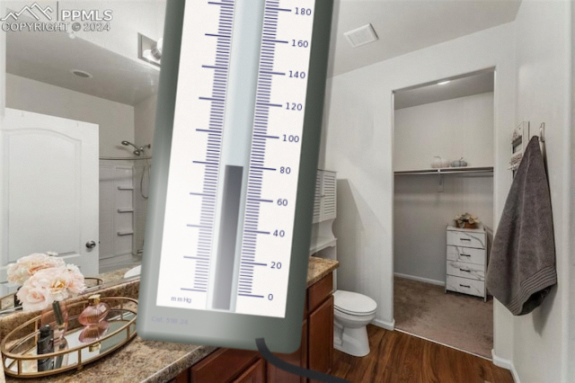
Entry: **80** mmHg
